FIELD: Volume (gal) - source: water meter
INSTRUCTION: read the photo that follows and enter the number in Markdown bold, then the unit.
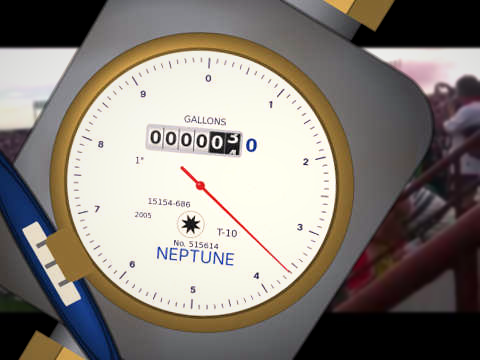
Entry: **33.6** gal
